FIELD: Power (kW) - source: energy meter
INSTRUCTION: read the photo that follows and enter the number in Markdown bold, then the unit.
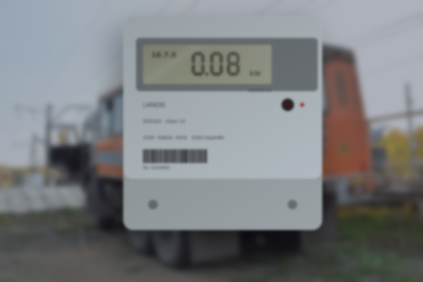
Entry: **0.08** kW
